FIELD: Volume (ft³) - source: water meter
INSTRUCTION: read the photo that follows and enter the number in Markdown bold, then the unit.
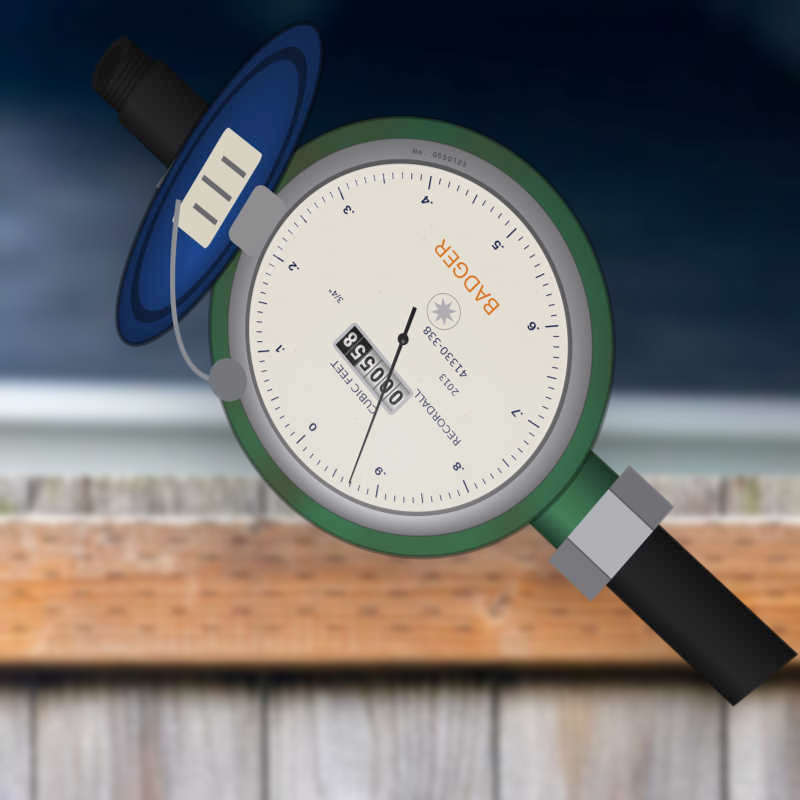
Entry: **557.93** ft³
